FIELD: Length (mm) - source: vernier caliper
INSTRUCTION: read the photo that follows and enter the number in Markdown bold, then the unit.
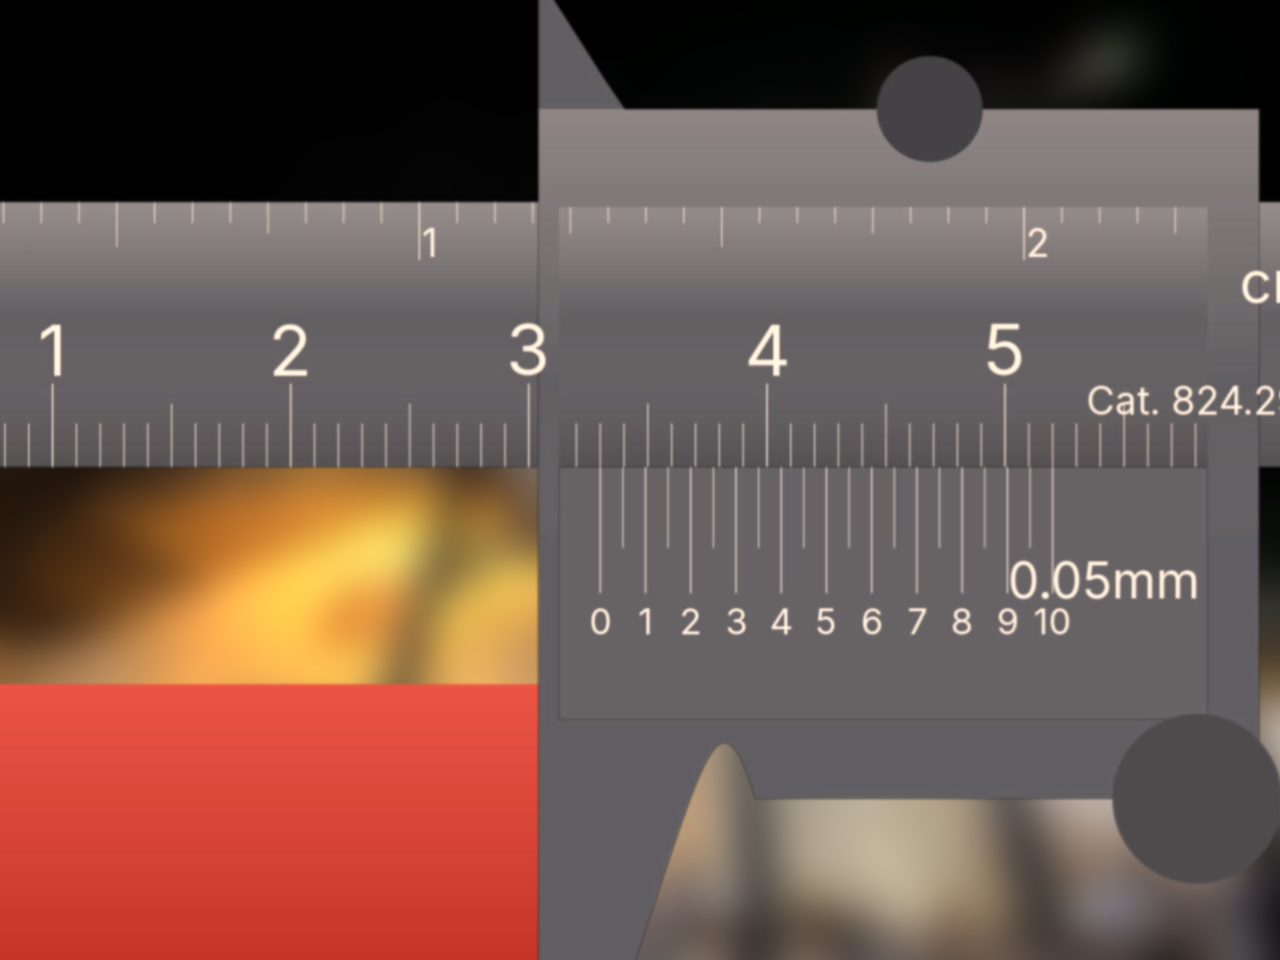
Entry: **33.0** mm
